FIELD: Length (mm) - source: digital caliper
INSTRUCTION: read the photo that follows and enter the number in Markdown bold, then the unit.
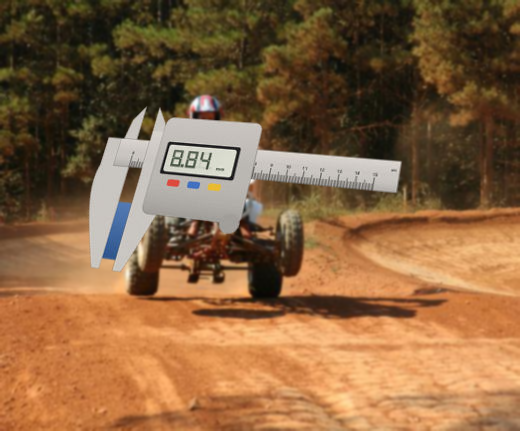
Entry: **8.84** mm
